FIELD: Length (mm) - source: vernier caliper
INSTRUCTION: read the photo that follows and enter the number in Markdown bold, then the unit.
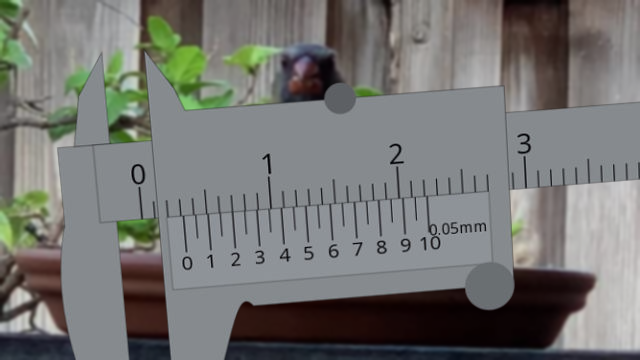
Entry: **3.2** mm
